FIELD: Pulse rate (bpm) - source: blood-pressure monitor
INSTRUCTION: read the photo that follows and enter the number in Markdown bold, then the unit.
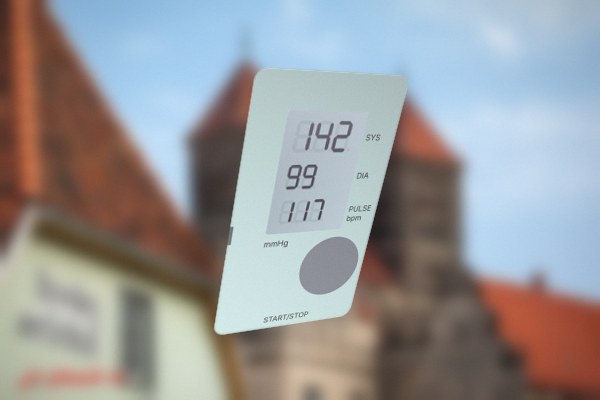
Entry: **117** bpm
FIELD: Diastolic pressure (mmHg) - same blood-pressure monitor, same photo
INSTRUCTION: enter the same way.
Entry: **99** mmHg
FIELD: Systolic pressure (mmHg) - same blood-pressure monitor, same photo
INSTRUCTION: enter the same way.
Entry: **142** mmHg
